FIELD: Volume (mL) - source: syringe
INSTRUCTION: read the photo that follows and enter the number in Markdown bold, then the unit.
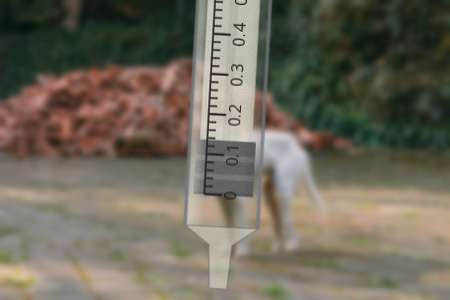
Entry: **0** mL
